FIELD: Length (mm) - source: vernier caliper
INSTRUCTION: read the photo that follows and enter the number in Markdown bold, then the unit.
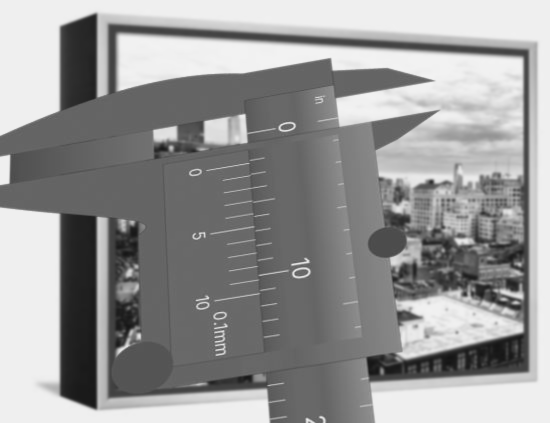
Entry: **2.2** mm
